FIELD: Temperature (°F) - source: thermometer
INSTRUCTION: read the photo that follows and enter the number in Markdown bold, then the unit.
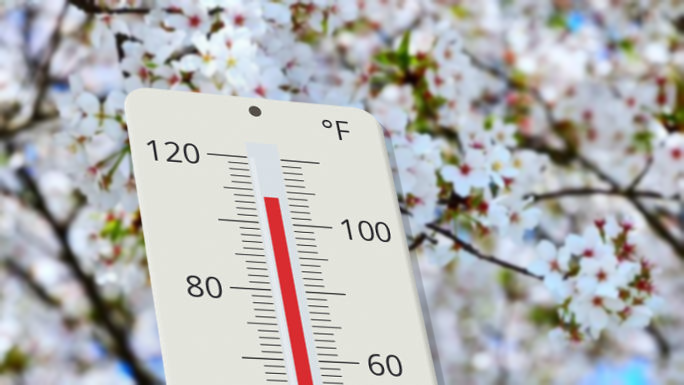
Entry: **108** °F
